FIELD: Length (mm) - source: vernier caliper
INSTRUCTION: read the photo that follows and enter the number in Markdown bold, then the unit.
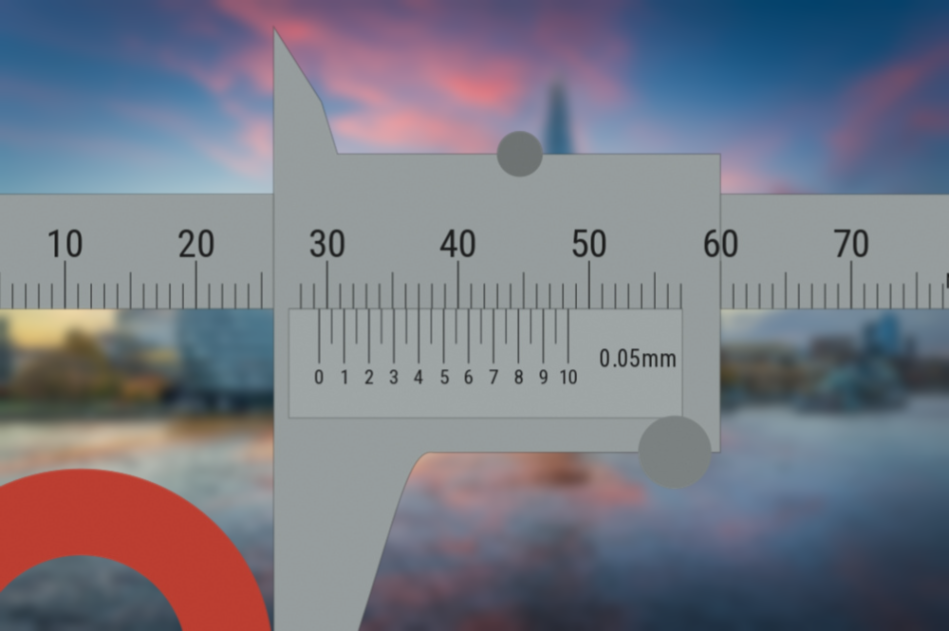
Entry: **29.4** mm
